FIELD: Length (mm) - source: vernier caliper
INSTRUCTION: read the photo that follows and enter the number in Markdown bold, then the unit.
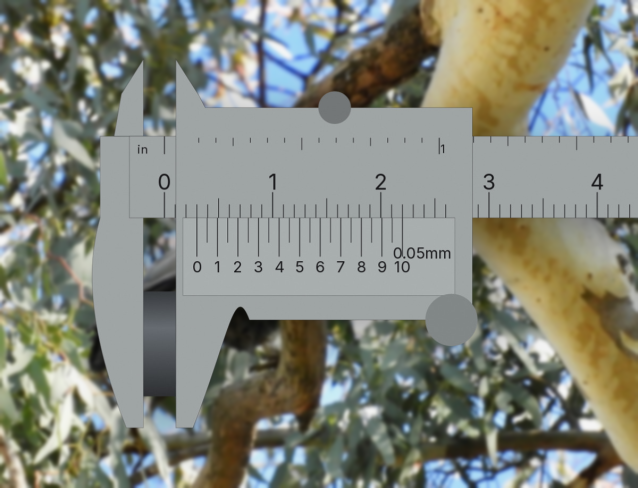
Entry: **3.0** mm
